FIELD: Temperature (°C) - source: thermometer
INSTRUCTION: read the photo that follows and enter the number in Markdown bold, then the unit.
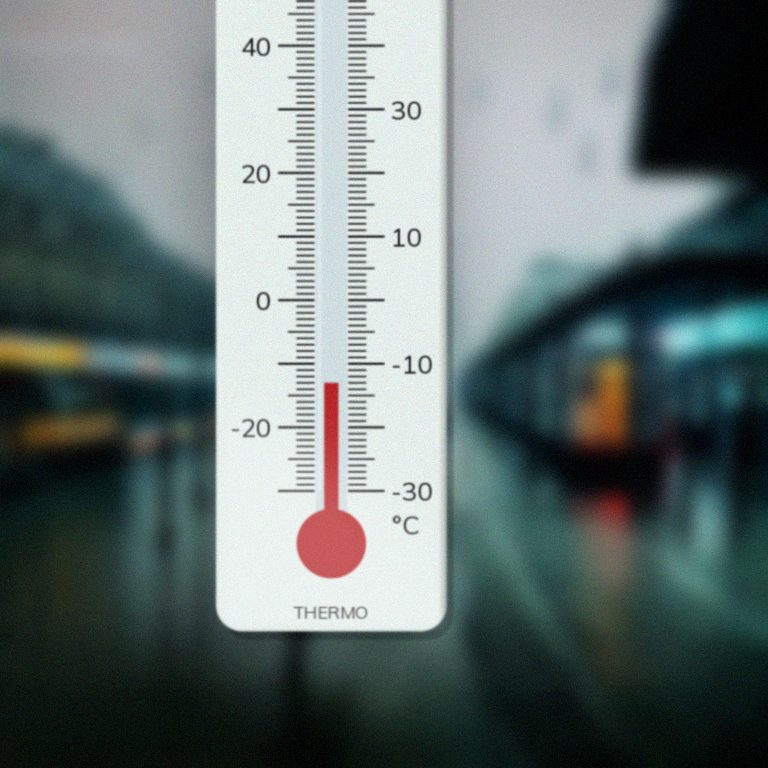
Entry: **-13** °C
